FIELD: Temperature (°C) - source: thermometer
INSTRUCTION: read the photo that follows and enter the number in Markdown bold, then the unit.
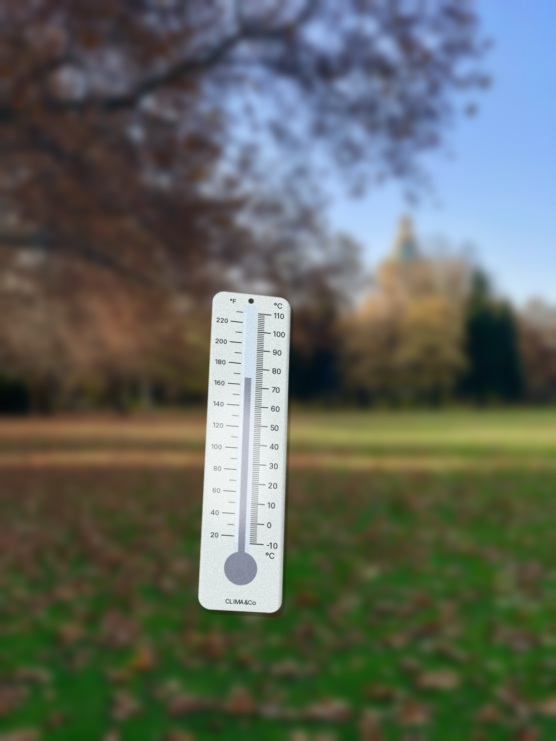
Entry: **75** °C
